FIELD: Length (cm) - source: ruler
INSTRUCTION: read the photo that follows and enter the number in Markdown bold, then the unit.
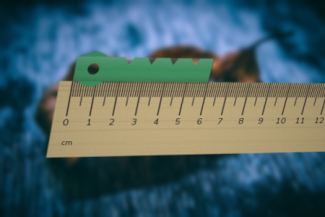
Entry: **6** cm
